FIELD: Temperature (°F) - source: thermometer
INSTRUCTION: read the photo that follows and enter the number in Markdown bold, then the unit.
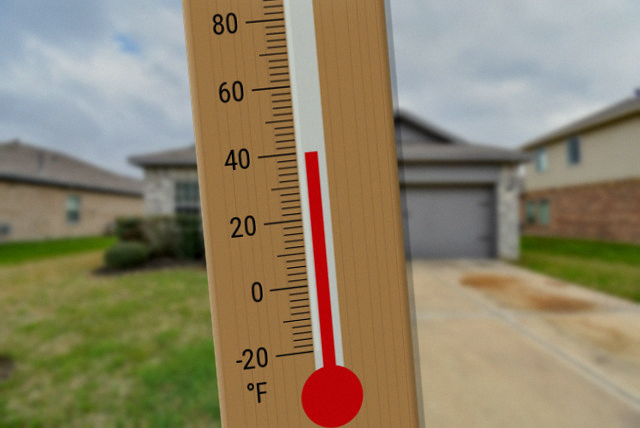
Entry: **40** °F
